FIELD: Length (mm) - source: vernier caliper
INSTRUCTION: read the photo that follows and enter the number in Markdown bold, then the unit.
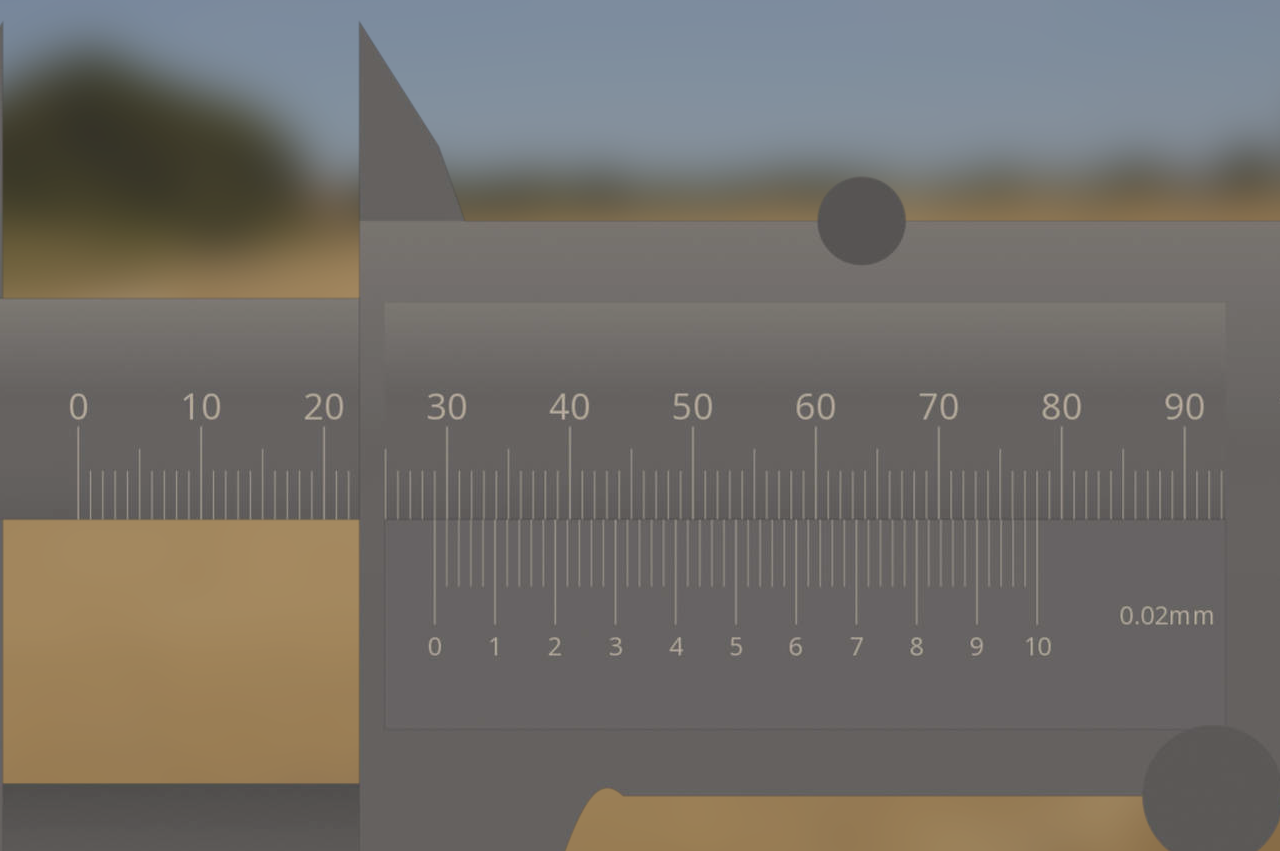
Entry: **29.0** mm
